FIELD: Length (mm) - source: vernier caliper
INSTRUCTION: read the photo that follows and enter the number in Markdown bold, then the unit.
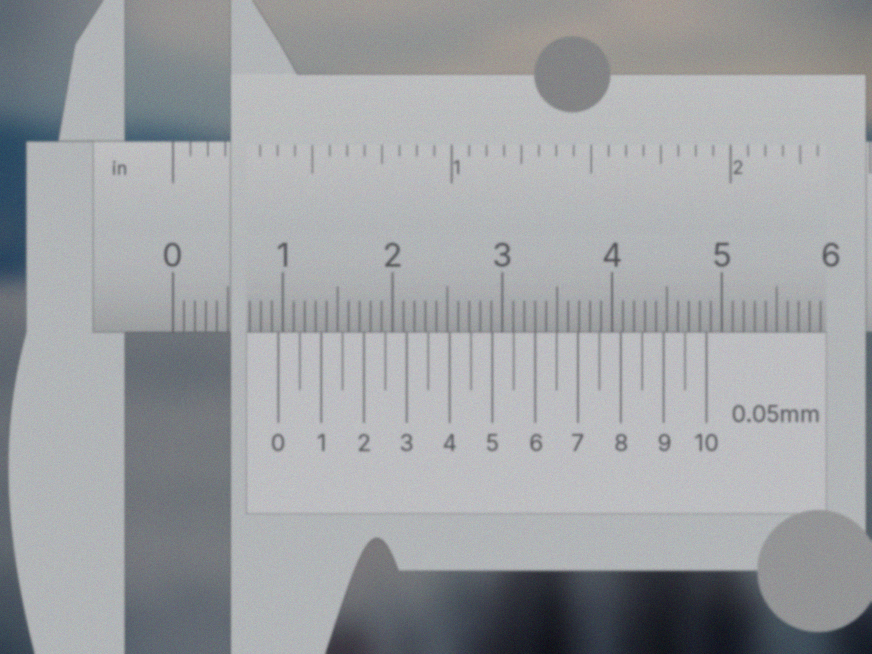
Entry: **9.6** mm
